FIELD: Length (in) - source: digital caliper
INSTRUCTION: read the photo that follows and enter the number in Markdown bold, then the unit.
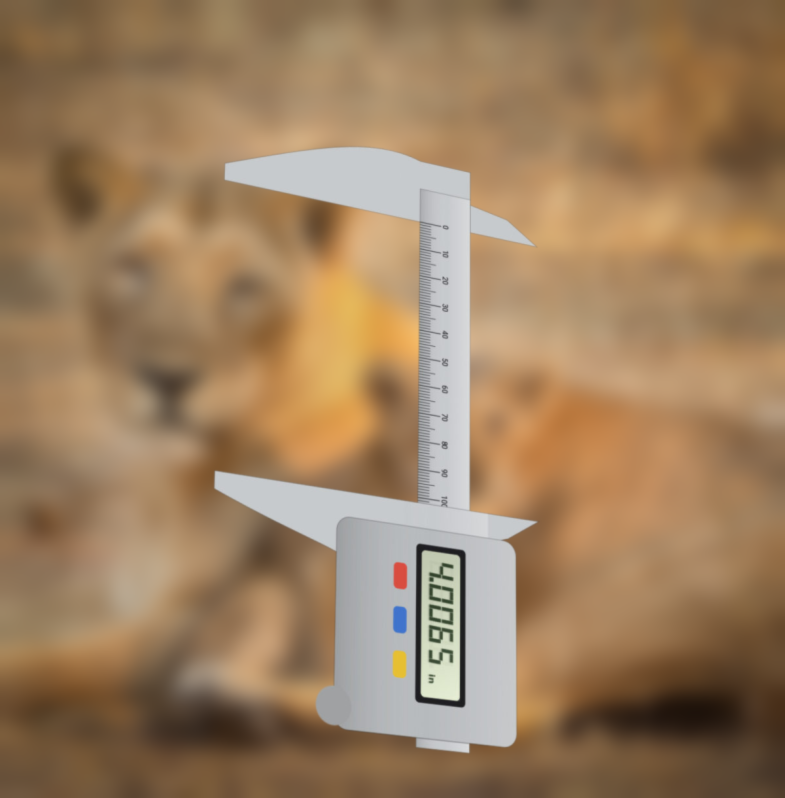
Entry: **4.0065** in
